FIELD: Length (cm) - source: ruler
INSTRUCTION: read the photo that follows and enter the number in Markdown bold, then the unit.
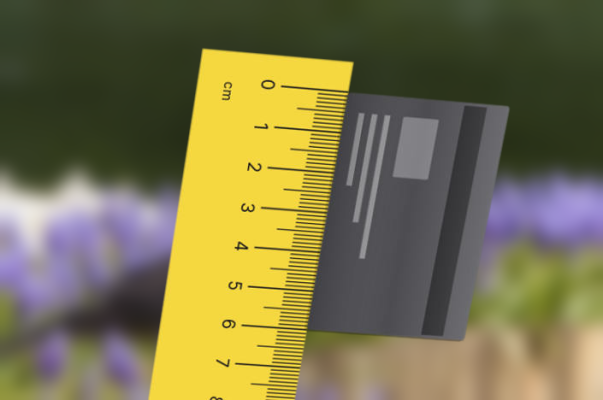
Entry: **6** cm
